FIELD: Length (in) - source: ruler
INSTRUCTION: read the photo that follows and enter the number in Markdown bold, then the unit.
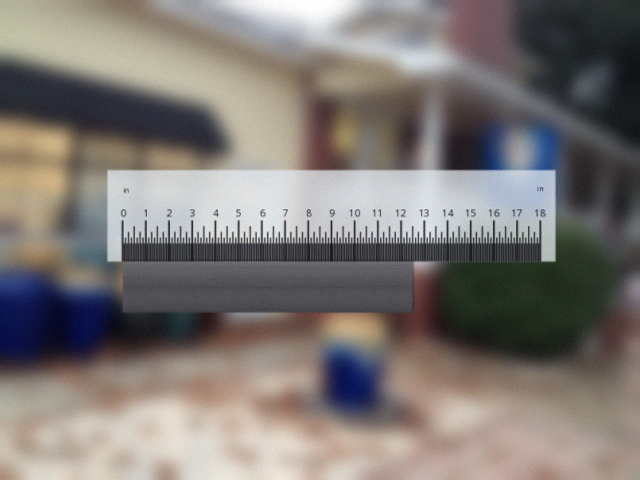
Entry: **12.5** in
